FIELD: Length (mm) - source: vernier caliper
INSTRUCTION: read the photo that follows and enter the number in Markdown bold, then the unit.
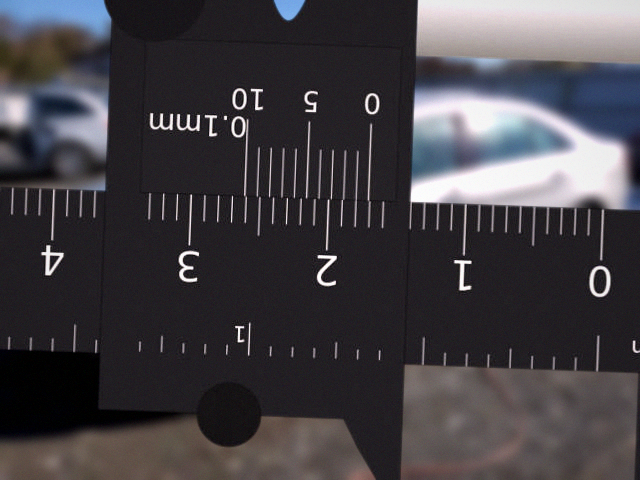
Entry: **17.1** mm
